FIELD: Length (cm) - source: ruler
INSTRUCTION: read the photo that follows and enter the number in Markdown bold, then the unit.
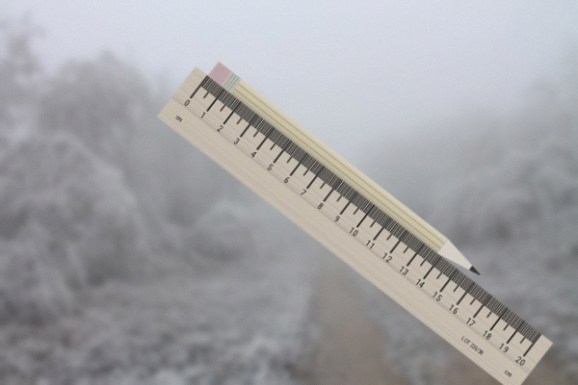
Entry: **16** cm
